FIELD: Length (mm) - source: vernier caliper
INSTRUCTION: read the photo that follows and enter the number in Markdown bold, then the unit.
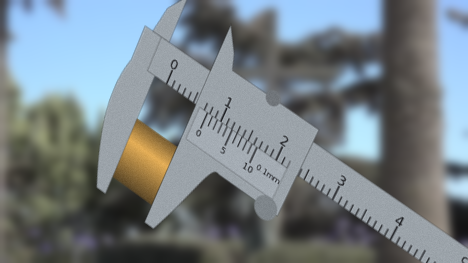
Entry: **7.6** mm
